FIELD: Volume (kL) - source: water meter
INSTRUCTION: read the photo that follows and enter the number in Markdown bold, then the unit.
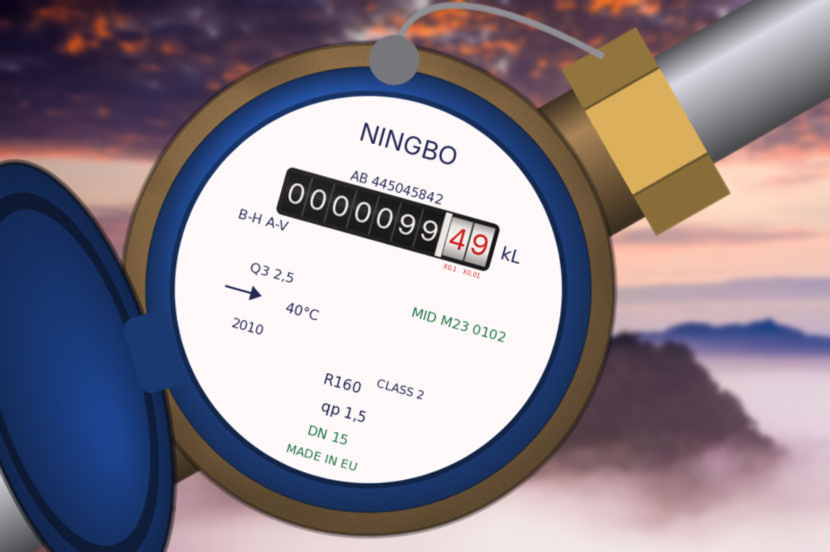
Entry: **99.49** kL
